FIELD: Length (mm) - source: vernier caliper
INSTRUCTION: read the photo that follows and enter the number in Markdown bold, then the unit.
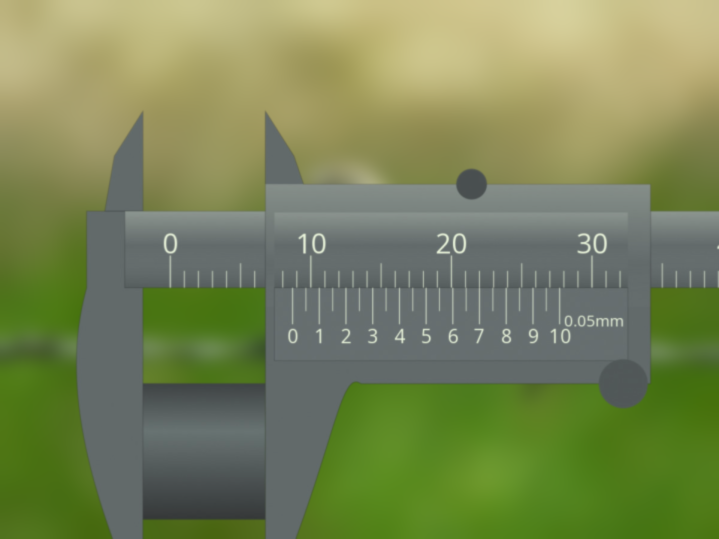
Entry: **8.7** mm
